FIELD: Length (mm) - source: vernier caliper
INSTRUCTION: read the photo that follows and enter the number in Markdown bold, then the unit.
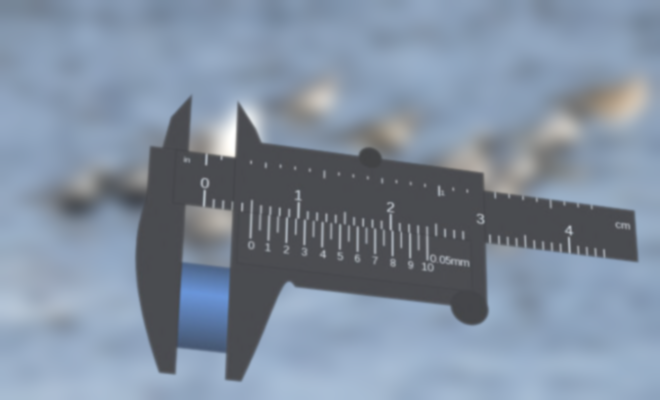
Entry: **5.0** mm
